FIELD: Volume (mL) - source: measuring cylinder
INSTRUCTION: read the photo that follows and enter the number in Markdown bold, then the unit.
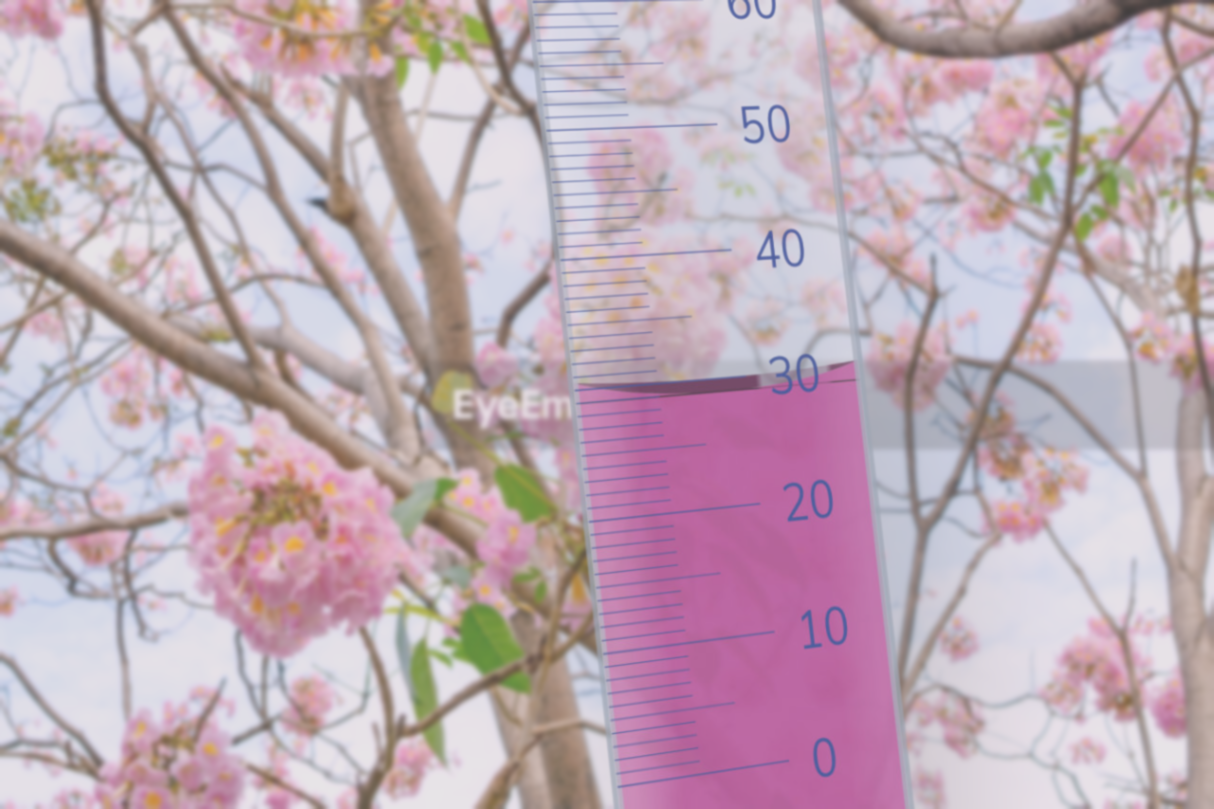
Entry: **29** mL
